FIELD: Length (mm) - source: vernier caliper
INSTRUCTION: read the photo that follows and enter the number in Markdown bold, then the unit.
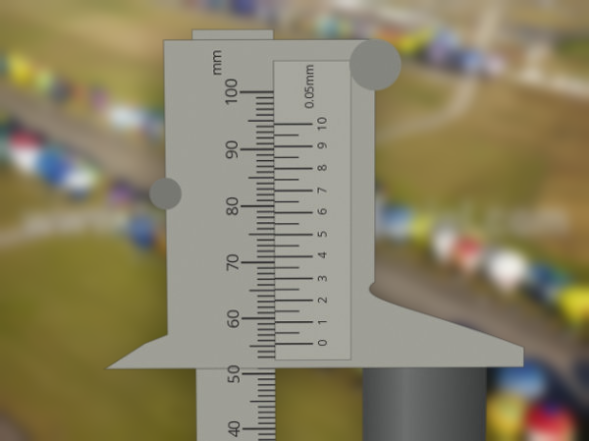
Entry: **55.4** mm
